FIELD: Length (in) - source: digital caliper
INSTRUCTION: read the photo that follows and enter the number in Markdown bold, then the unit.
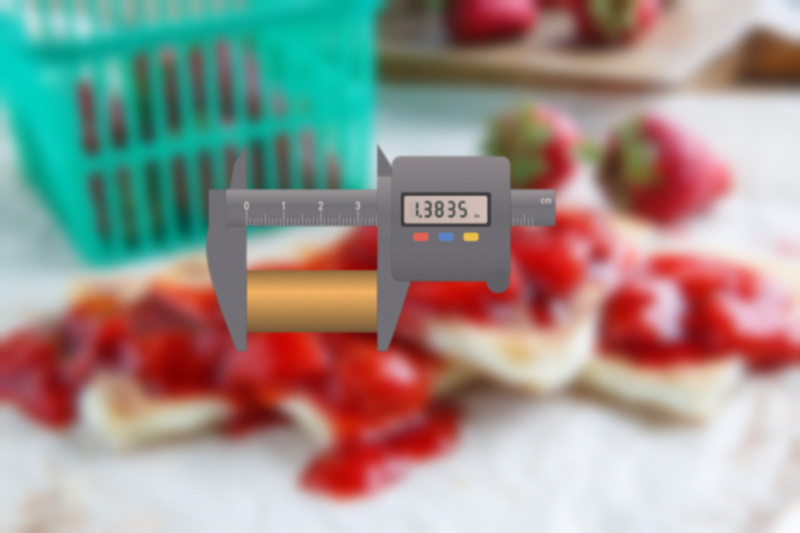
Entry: **1.3835** in
